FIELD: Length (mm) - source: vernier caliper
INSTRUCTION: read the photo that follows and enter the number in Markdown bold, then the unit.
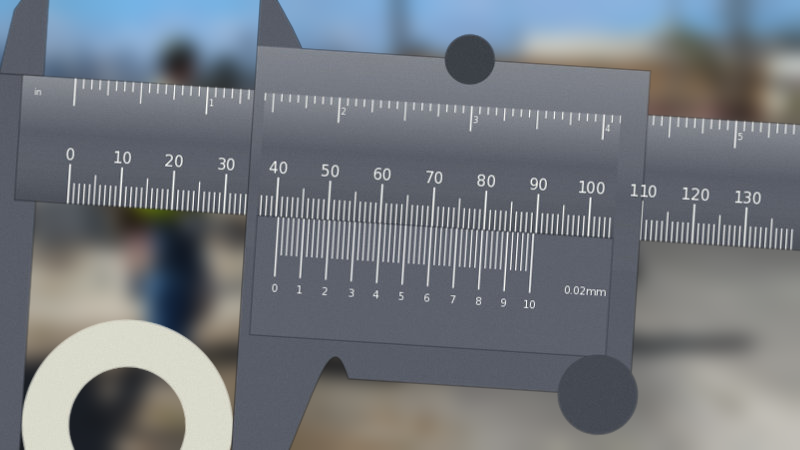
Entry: **40.5** mm
